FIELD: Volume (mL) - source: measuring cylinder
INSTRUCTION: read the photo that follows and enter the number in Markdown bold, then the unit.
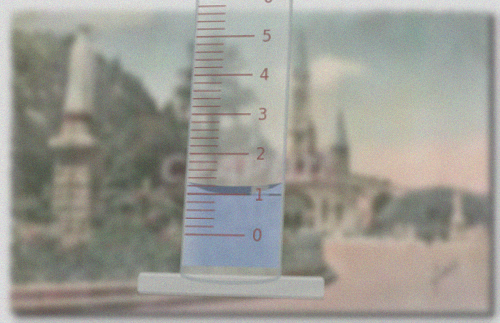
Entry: **1** mL
